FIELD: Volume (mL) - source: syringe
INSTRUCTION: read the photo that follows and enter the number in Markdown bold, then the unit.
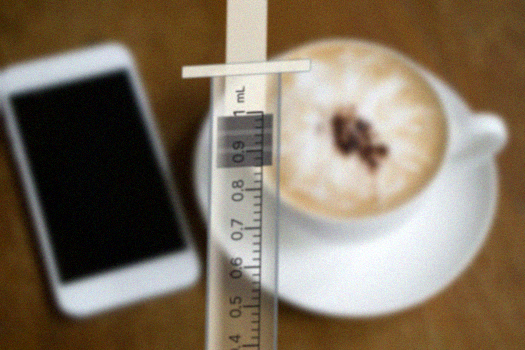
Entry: **0.86** mL
